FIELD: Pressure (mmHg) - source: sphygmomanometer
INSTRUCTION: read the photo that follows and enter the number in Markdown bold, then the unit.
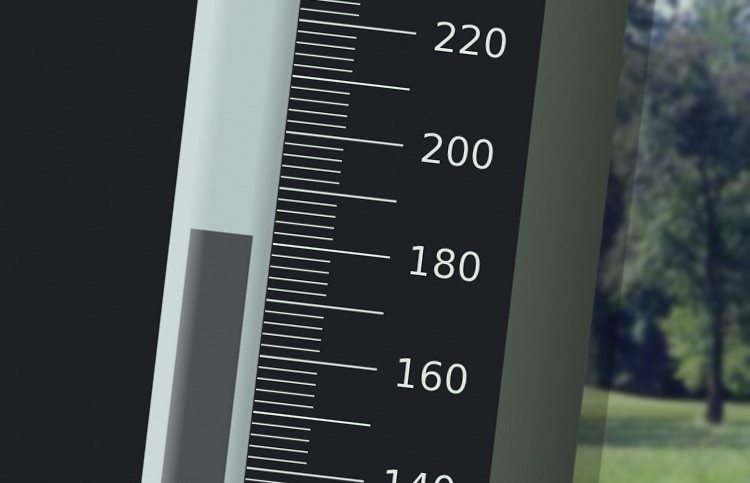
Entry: **181** mmHg
